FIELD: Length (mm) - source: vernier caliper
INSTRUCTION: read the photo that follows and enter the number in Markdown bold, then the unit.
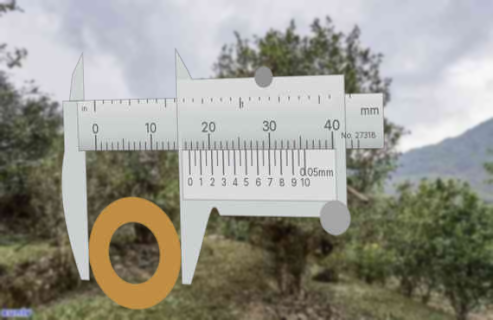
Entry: **16.6** mm
